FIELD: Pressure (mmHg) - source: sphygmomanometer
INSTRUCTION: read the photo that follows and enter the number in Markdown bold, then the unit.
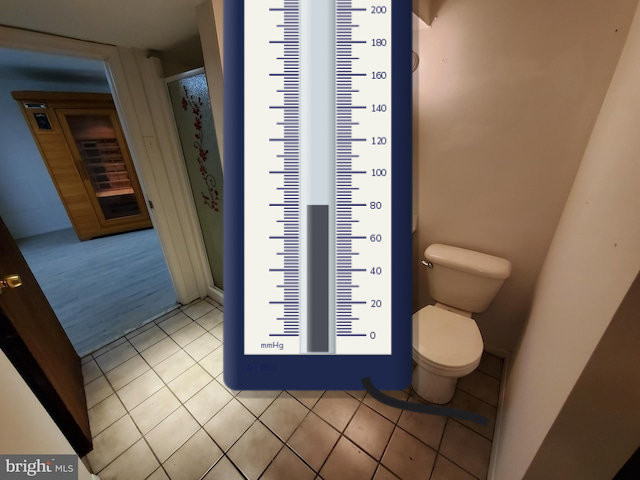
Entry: **80** mmHg
